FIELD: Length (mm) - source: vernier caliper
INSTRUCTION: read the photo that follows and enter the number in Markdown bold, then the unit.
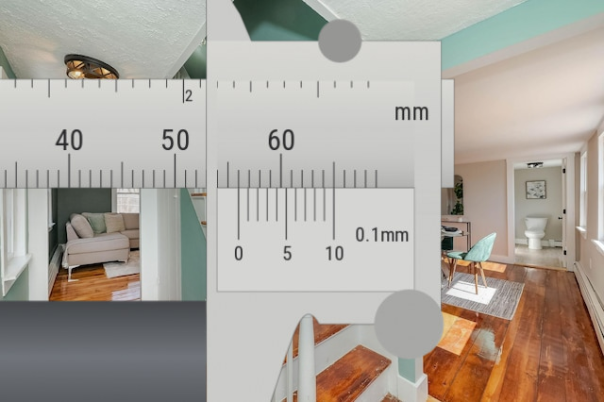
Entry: **56.0** mm
